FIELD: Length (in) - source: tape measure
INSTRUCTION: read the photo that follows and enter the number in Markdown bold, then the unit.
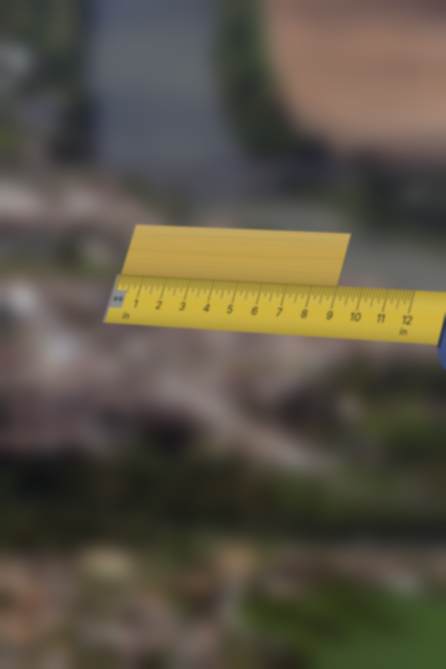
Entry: **9** in
